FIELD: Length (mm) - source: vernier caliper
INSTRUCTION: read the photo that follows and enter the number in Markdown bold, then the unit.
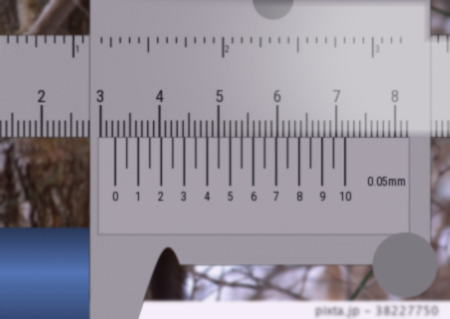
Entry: **32.5** mm
